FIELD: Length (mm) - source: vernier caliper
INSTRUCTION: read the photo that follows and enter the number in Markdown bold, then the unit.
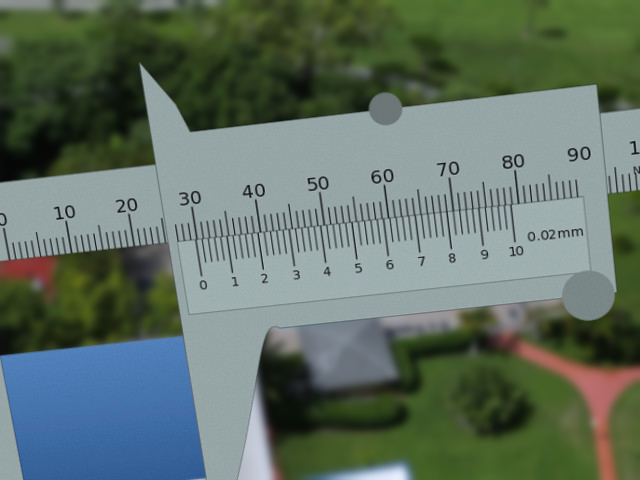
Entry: **29.8** mm
